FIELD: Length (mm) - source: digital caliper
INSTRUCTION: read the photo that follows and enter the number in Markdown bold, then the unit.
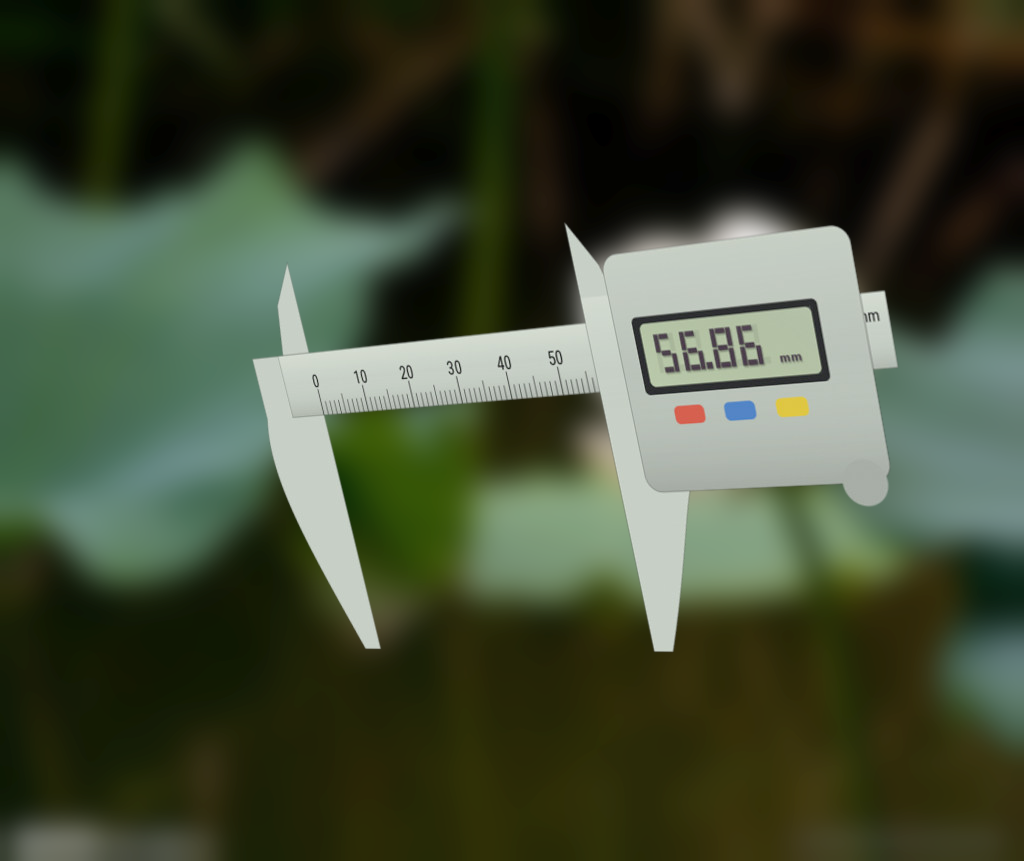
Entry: **56.86** mm
